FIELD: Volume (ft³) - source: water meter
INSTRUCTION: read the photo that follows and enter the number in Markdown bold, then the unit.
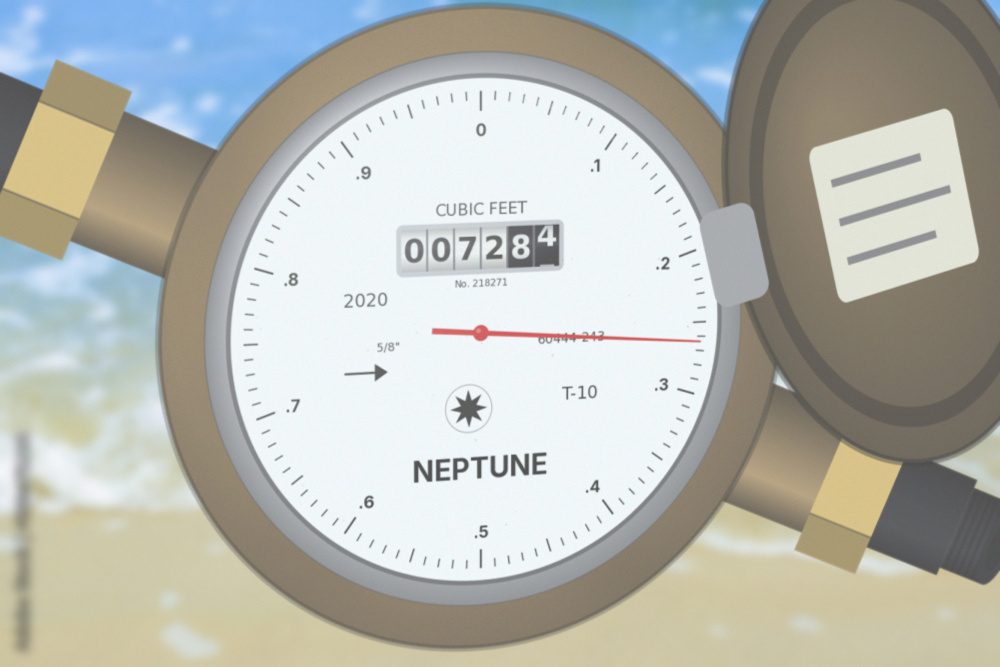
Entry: **7284.26** ft³
